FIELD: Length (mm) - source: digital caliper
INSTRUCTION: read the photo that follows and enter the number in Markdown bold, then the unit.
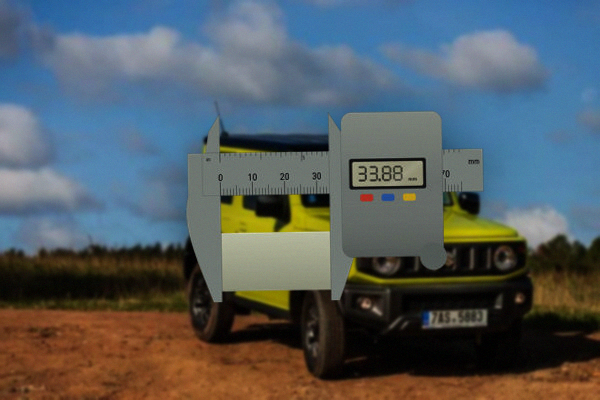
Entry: **33.88** mm
